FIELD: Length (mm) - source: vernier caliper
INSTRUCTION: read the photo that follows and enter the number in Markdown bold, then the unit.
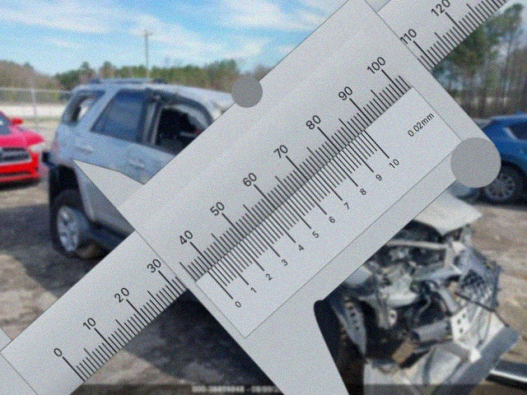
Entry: **38.5** mm
